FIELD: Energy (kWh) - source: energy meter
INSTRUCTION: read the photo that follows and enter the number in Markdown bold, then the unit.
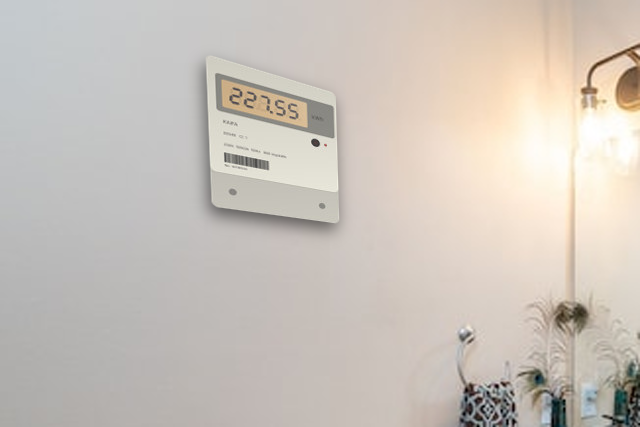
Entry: **227.55** kWh
